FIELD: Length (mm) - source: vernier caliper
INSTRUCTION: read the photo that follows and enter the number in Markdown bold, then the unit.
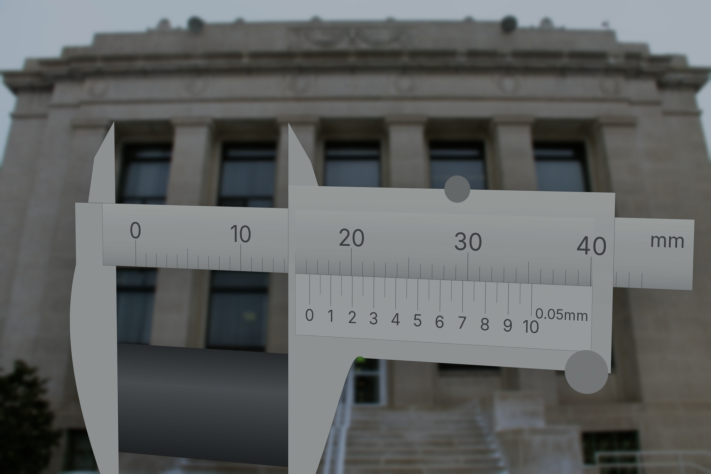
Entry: **16.3** mm
